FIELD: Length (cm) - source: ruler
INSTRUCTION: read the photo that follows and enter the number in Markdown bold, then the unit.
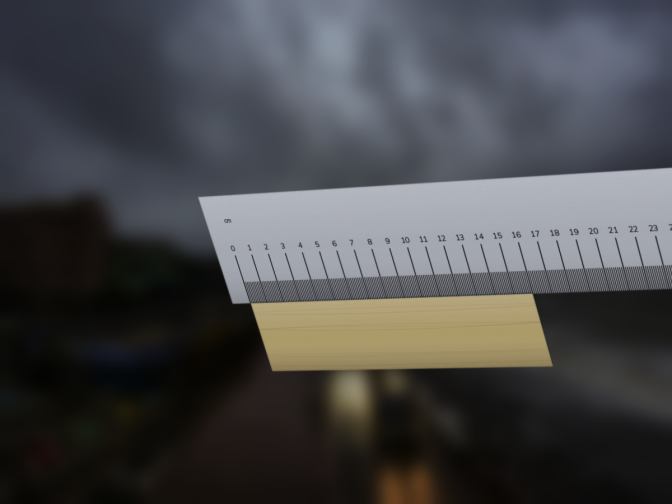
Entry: **16** cm
